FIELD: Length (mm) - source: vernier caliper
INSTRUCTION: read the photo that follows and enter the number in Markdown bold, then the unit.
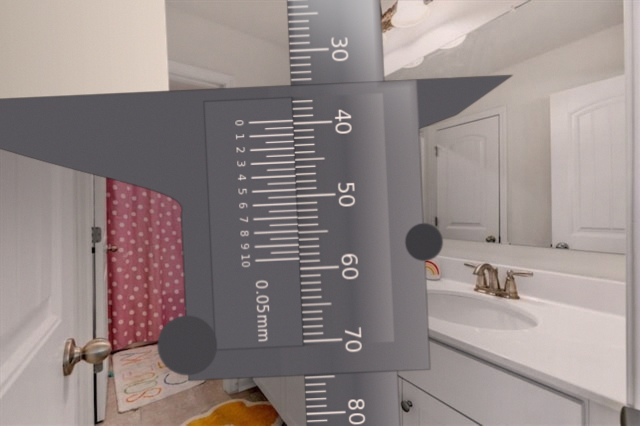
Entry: **39.6** mm
